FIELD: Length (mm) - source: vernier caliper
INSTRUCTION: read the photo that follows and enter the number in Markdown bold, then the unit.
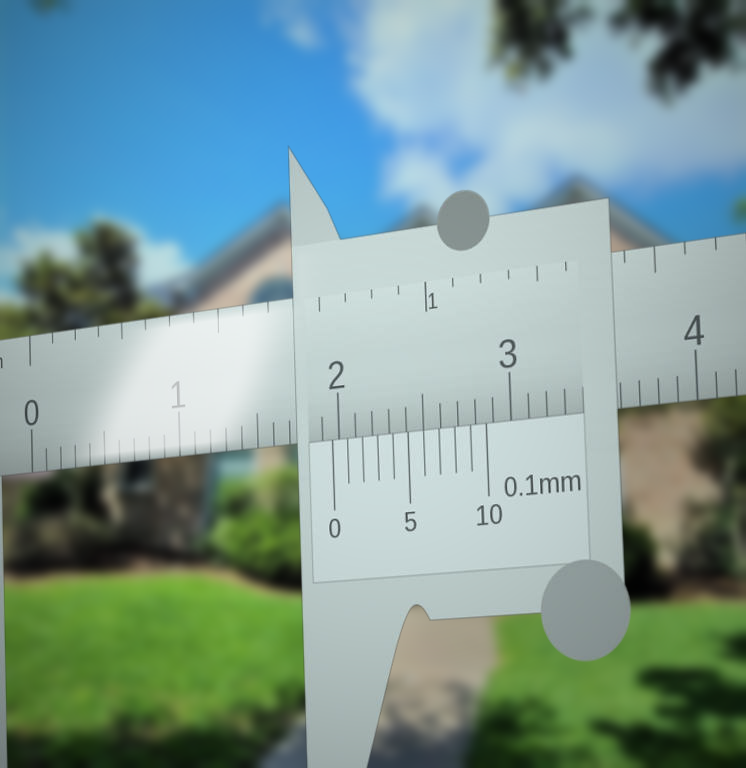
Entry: **19.6** mm
